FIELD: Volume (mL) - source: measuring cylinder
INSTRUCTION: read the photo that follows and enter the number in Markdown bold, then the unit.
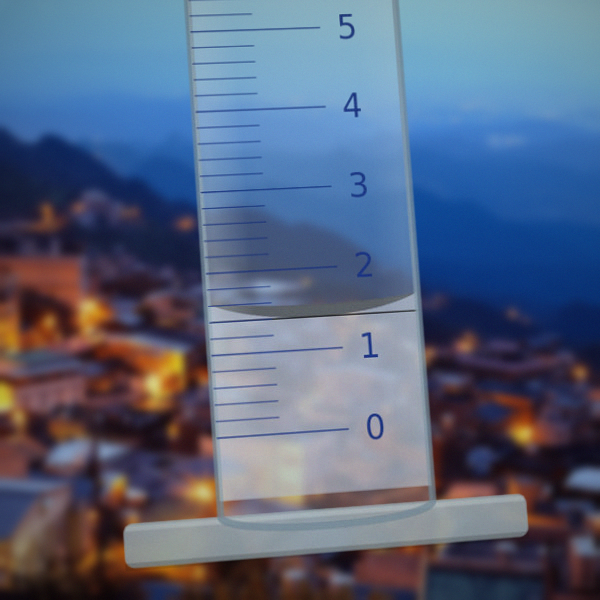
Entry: **1.4** mL
